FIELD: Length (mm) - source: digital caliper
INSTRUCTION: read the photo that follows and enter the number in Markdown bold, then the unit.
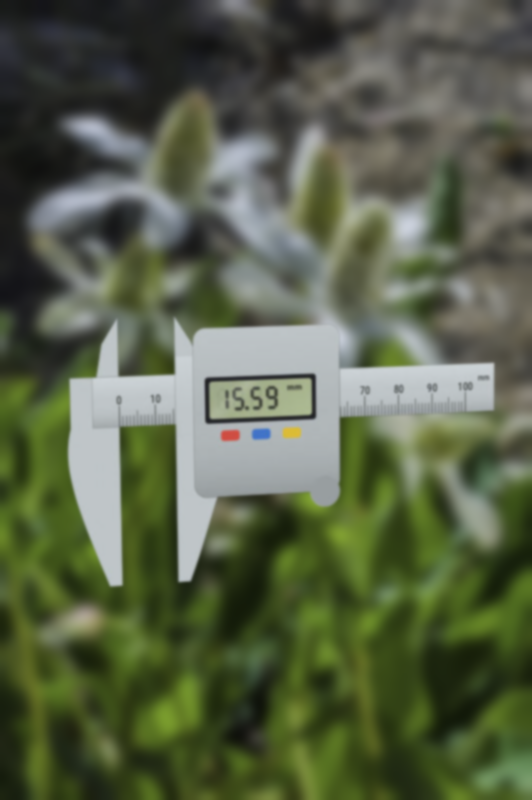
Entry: **15.59** mm
